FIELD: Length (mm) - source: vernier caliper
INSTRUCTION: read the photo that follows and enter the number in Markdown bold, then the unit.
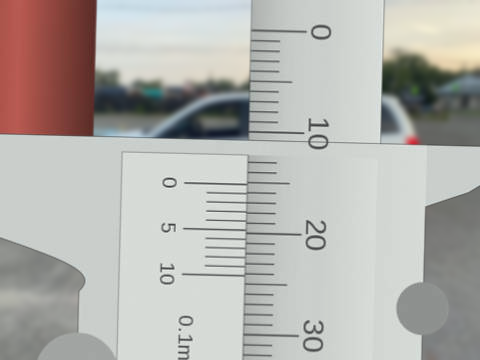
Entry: **15.2** mm
